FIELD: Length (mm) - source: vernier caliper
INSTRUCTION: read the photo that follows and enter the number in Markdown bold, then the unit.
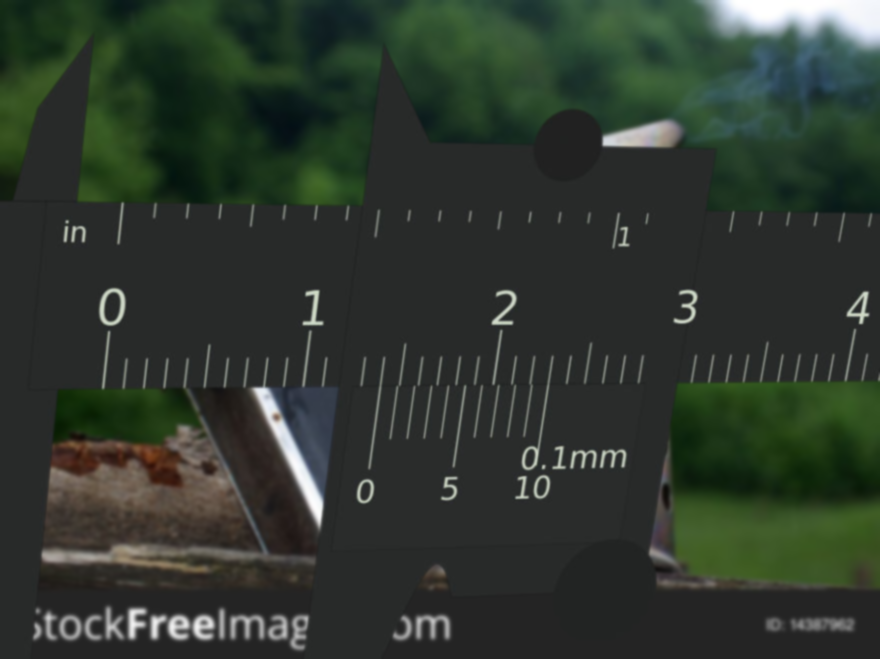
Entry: **14.0** mm
